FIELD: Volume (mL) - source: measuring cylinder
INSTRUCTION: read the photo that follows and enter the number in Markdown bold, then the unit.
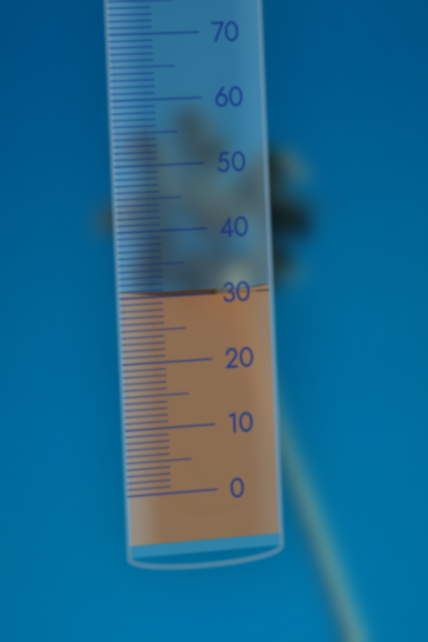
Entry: **30** mL
